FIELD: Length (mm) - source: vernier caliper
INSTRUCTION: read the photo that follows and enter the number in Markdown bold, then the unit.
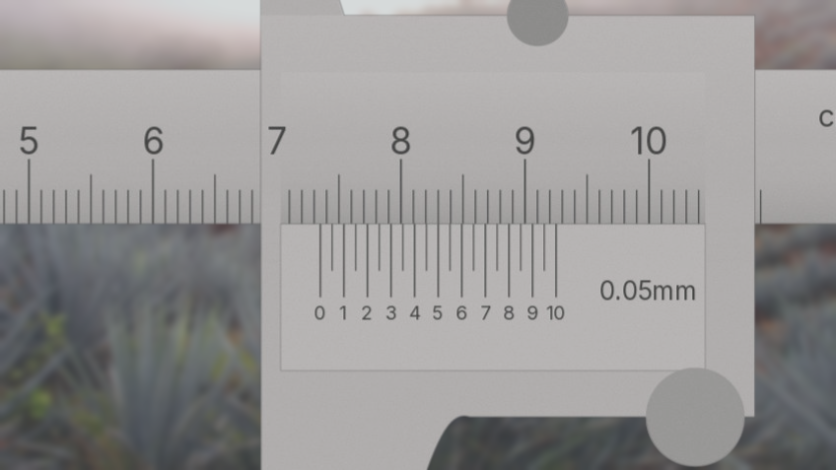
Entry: **73.5** mm
